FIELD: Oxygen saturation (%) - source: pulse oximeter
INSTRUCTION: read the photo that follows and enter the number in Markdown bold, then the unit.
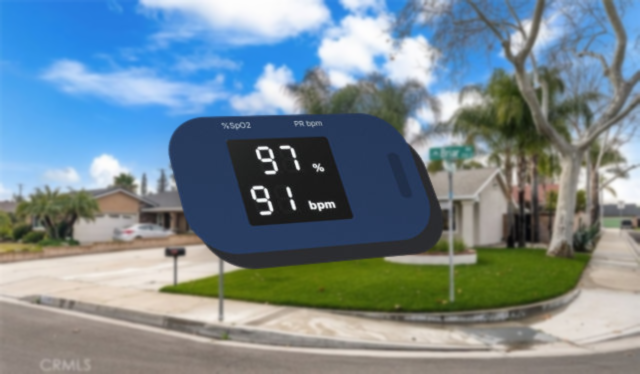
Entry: **97** %
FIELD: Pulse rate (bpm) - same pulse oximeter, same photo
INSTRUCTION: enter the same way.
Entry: **91** bpm
